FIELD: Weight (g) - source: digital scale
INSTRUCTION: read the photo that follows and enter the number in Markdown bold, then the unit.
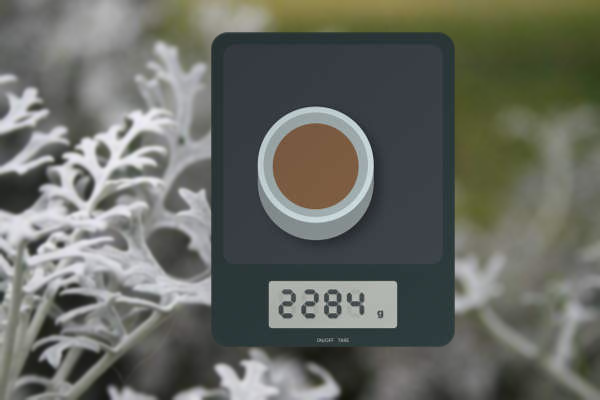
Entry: **2284** g
